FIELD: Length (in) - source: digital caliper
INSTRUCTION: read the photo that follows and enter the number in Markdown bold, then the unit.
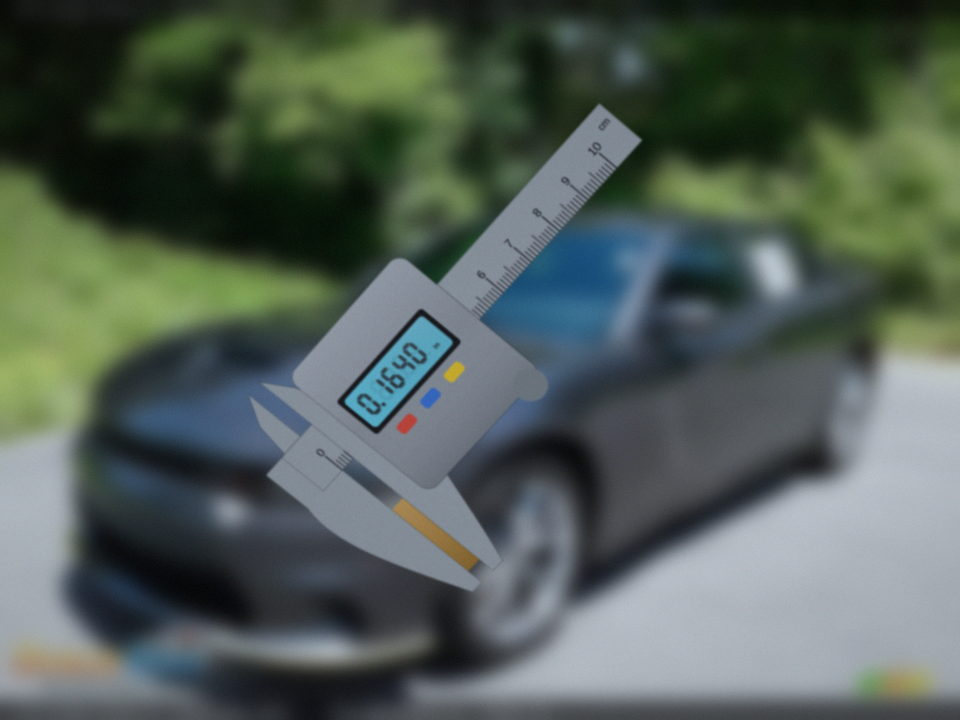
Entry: **0.1640** in
